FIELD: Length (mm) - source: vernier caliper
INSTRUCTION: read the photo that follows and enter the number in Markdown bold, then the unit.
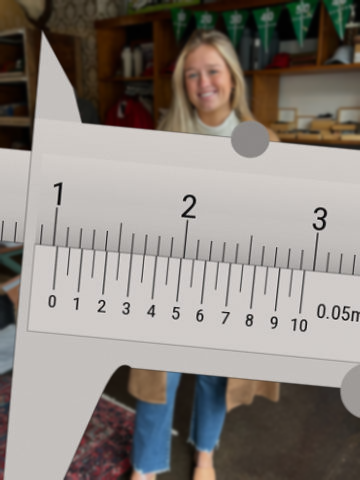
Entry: **10.3** mm
